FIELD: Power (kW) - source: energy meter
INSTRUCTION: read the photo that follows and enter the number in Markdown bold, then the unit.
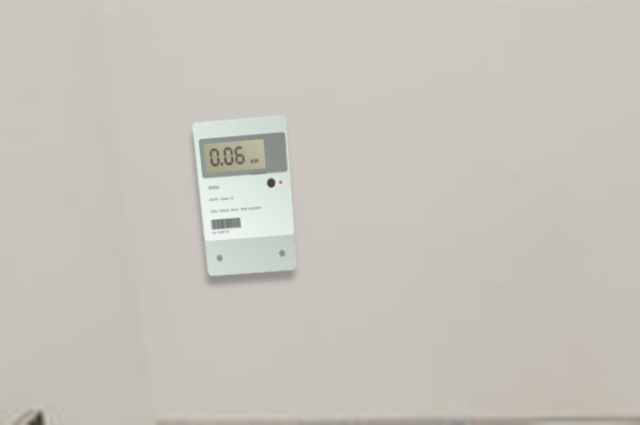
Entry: **0.06** kW
